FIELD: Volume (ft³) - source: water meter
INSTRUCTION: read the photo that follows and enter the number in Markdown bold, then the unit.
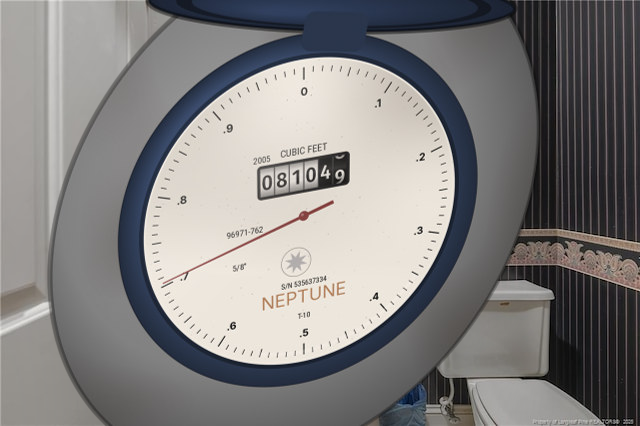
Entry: **81048.70** ft³
